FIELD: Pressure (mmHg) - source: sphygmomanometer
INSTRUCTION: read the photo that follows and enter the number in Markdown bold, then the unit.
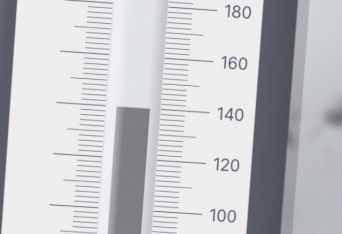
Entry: **140** mmHg
